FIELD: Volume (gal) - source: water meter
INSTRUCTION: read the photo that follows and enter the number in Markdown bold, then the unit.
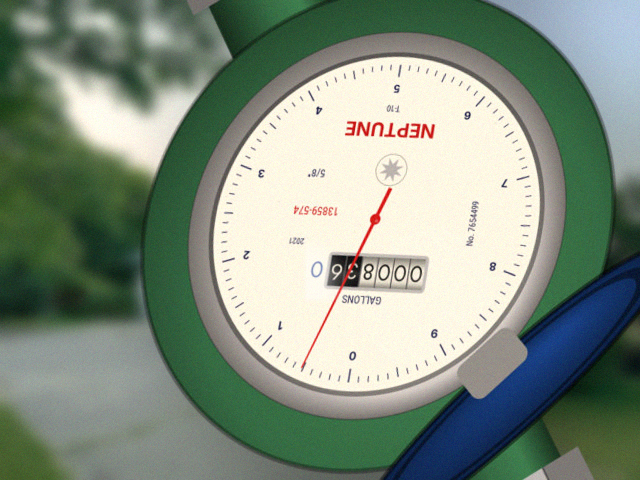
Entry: **8360.5** gal
